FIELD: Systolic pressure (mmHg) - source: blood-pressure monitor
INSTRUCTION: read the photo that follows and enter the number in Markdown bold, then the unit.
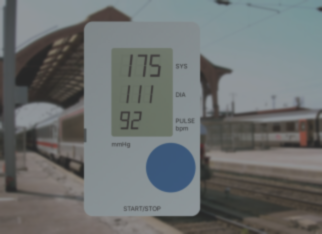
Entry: **175** mmHg
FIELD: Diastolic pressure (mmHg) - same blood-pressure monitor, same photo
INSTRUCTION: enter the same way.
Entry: **111** mmHg
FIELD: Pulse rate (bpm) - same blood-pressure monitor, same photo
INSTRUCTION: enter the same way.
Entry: **92** bpm
